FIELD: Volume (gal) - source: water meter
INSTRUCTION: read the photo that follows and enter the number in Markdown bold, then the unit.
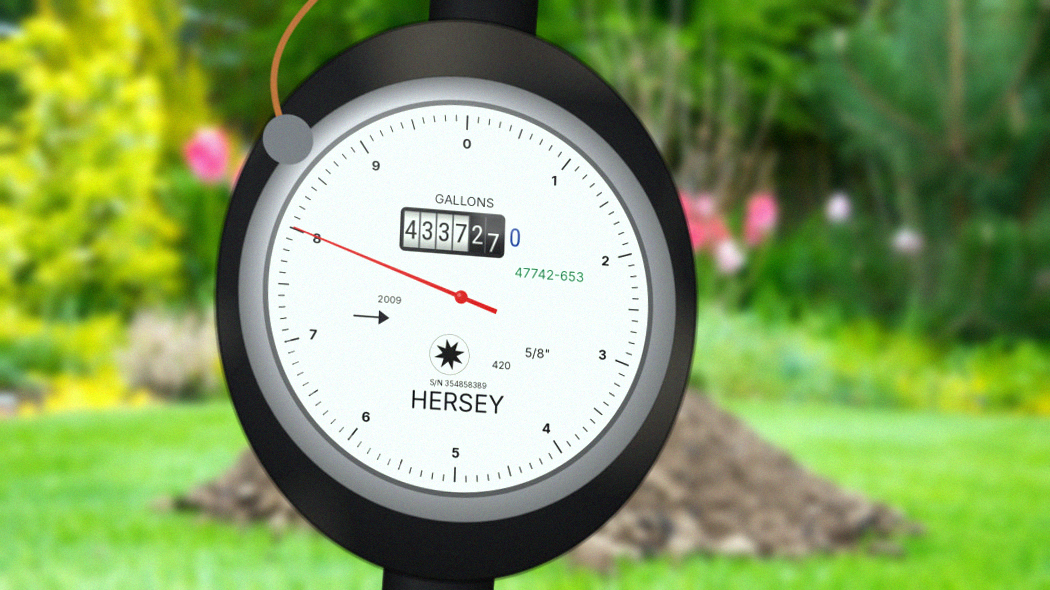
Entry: **4337268.0** gal
